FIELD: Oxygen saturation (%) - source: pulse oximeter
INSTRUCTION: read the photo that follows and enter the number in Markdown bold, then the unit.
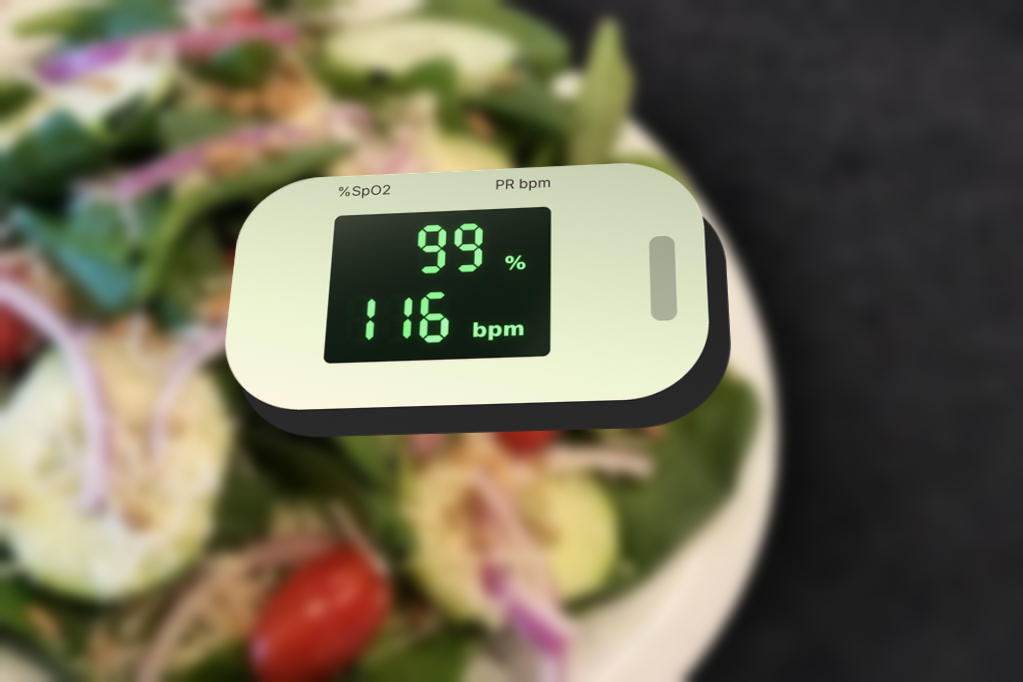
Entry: **99** %
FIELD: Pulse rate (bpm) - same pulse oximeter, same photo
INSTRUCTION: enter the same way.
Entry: **116** bpm
